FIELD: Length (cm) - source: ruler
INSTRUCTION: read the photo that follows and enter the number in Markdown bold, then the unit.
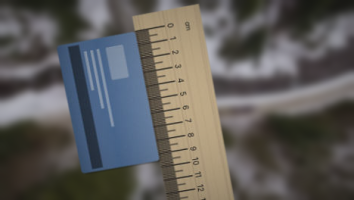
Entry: **9.5** cm
